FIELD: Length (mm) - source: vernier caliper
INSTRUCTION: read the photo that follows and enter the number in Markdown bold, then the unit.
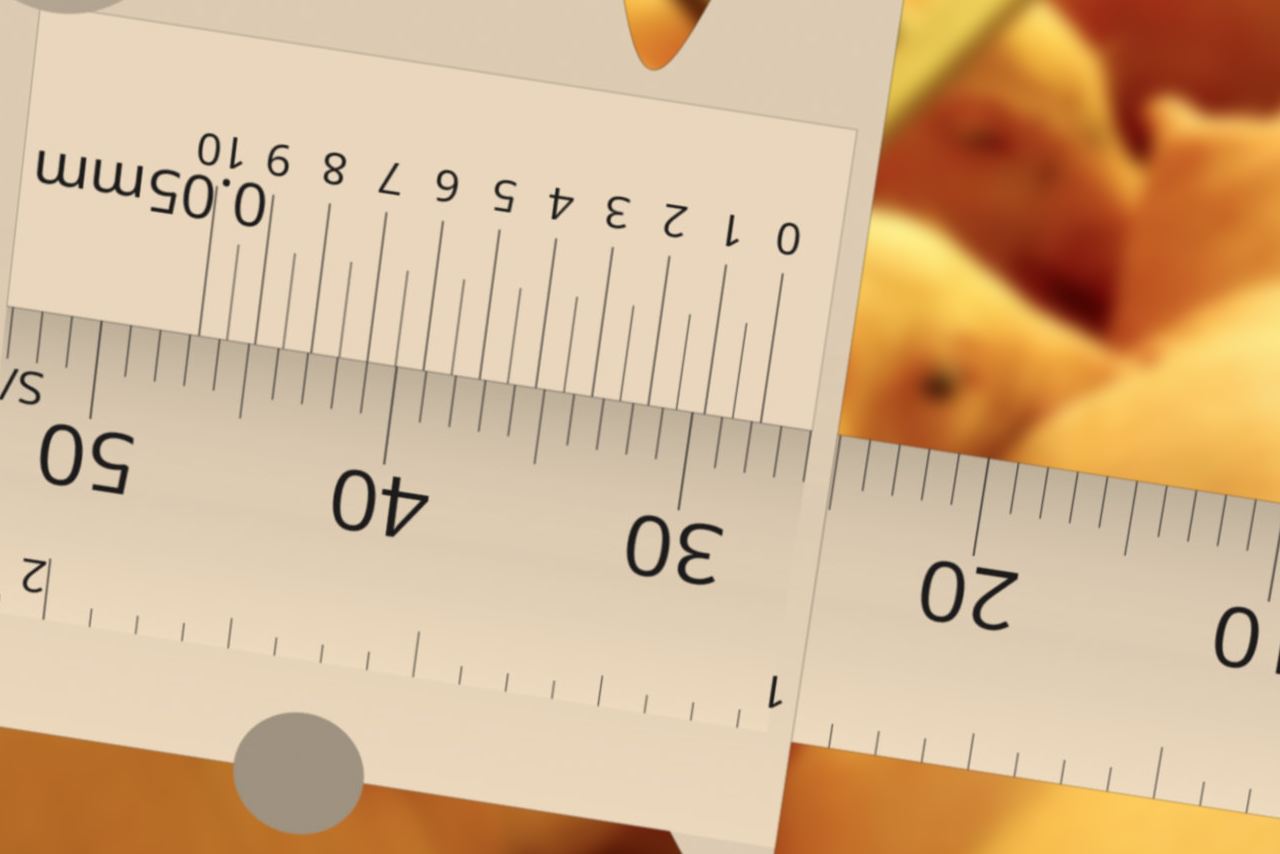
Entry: **27.70** mm
